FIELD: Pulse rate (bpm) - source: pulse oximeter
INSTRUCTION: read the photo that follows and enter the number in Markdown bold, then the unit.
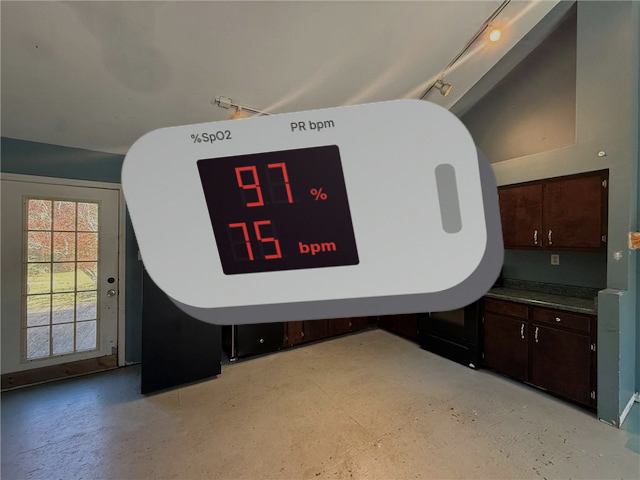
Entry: **75** bpm
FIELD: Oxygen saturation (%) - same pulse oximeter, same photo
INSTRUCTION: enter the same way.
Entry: **97** %
